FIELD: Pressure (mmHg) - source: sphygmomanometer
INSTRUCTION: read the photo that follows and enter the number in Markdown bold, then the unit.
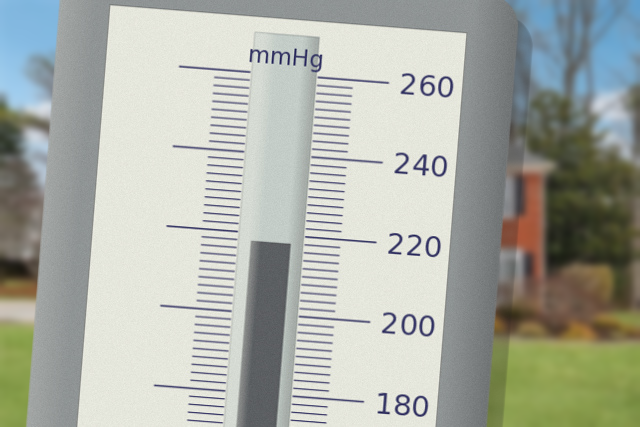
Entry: **218** mmHg
